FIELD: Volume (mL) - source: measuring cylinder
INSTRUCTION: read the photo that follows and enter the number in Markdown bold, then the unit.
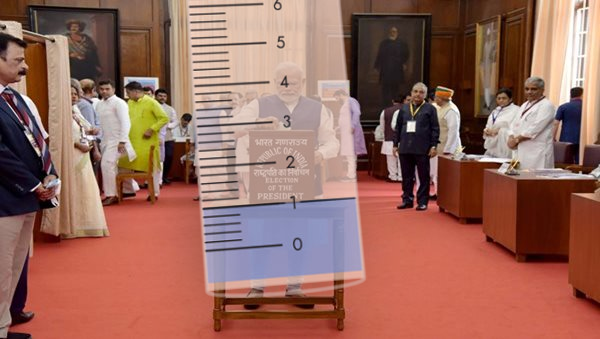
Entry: **1** mL
